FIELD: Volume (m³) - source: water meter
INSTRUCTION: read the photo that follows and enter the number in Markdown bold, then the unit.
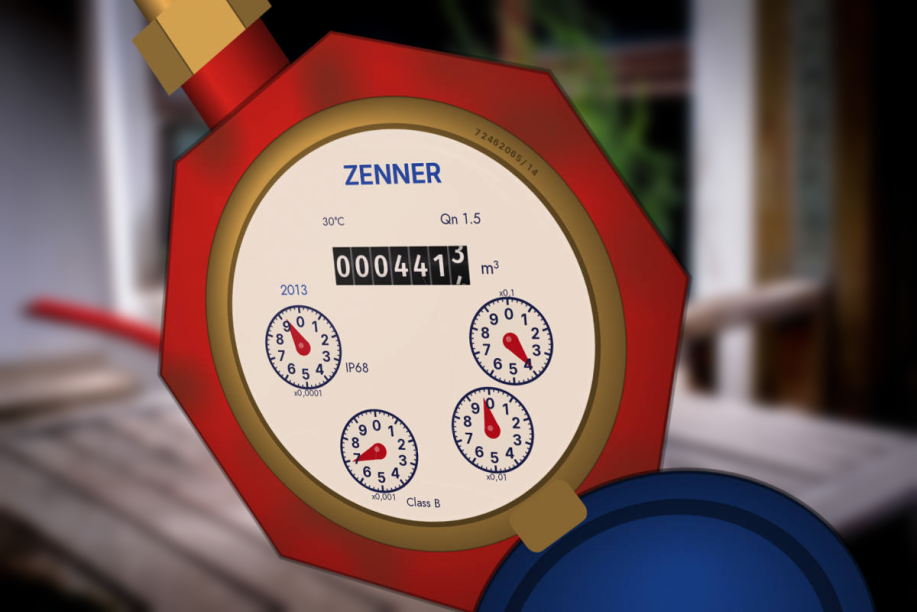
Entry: **4413.3969** m³
